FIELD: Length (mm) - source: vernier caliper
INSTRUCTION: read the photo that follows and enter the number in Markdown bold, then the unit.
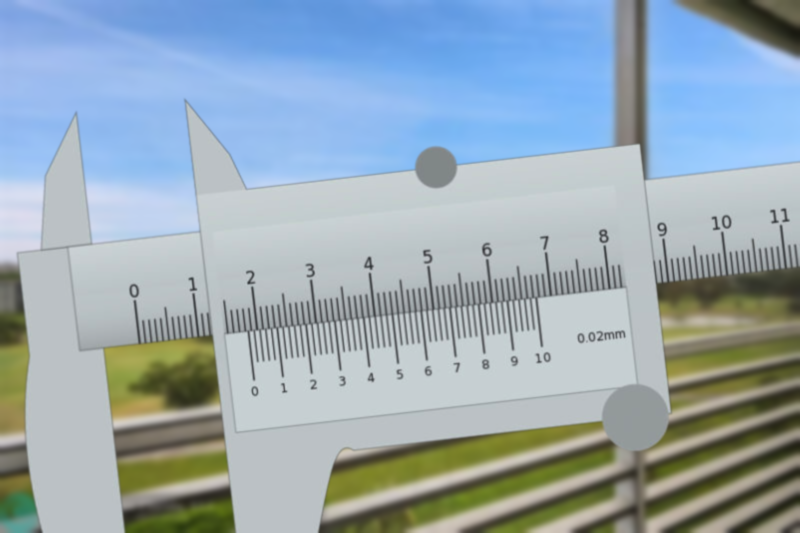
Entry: **18.5** mm
